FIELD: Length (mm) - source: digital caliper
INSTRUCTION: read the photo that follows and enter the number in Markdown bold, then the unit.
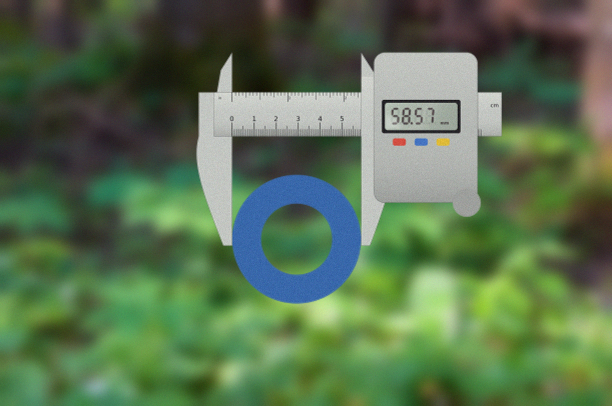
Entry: **58.57** mm
